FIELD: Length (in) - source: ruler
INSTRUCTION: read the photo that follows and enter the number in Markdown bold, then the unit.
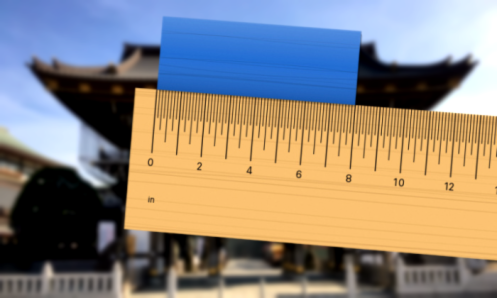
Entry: **8** in
